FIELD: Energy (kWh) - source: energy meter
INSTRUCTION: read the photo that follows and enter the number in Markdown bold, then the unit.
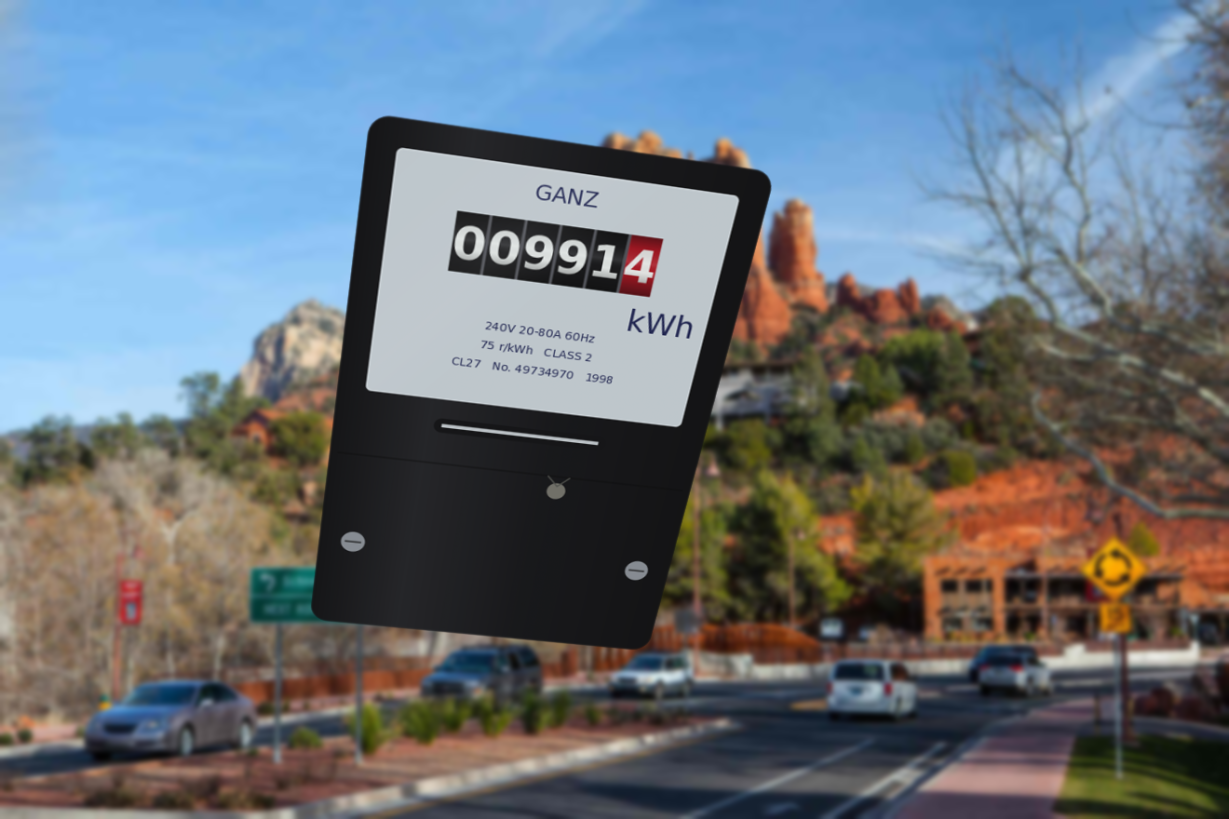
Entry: **991.4** kWh
